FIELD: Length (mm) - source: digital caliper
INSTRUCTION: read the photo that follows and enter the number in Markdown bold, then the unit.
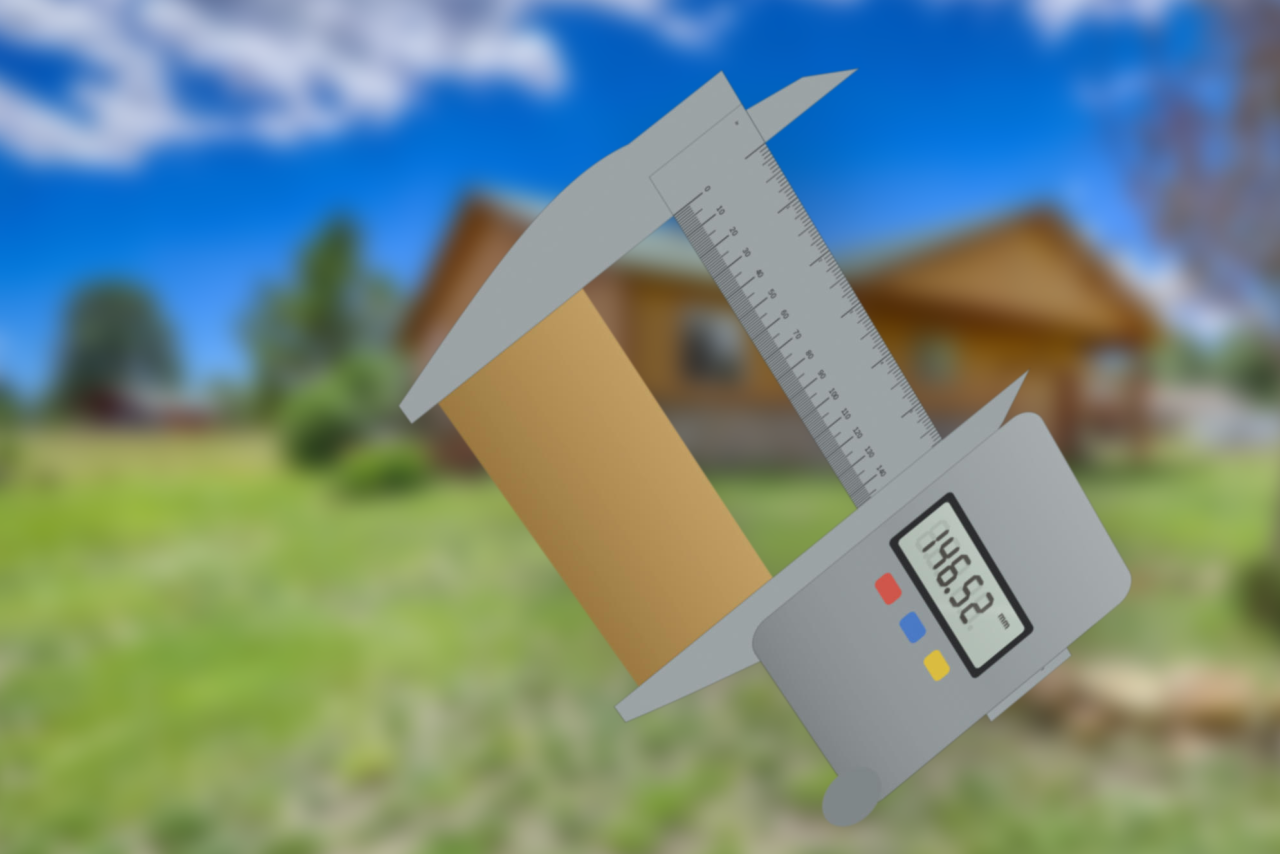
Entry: **146.52** mm
